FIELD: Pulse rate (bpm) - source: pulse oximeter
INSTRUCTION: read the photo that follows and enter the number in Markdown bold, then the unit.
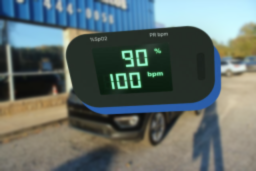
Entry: **100** bpm
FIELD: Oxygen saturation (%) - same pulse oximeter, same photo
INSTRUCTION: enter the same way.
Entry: **90** %
